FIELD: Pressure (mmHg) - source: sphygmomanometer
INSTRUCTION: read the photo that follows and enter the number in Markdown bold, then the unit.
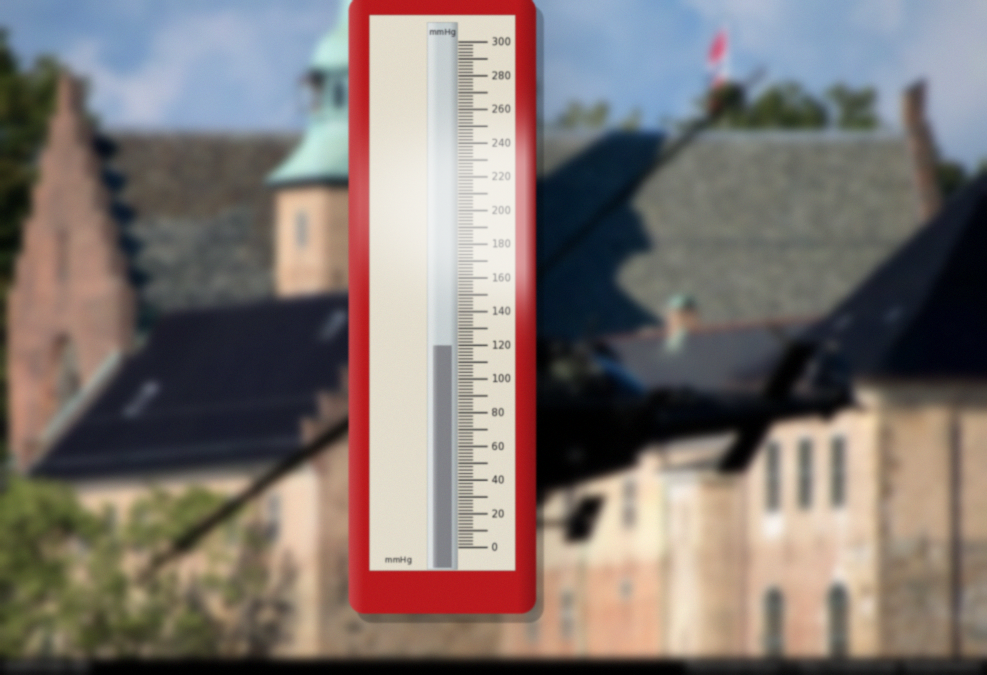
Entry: **120** mmHg
